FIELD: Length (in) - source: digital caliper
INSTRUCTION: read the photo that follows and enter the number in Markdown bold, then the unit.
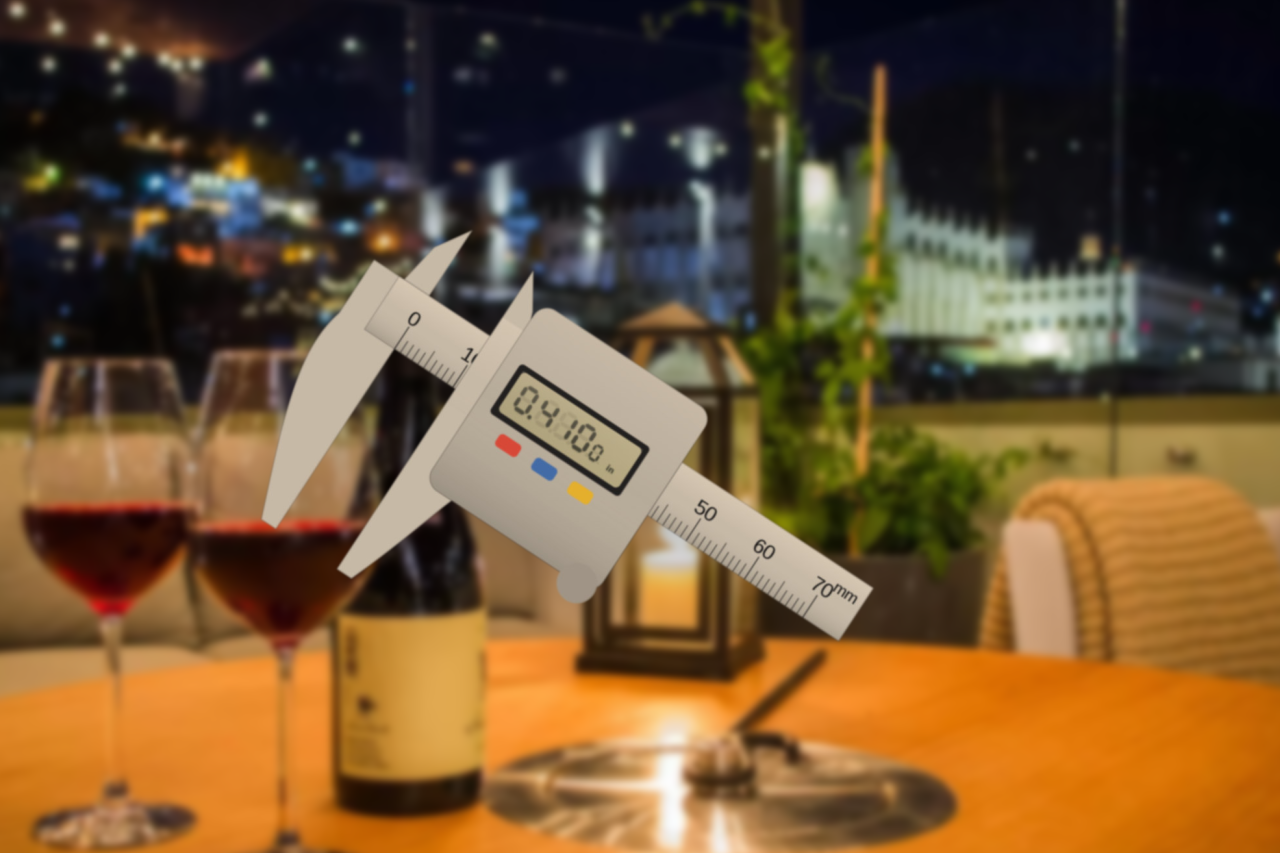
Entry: **0.4100** in
